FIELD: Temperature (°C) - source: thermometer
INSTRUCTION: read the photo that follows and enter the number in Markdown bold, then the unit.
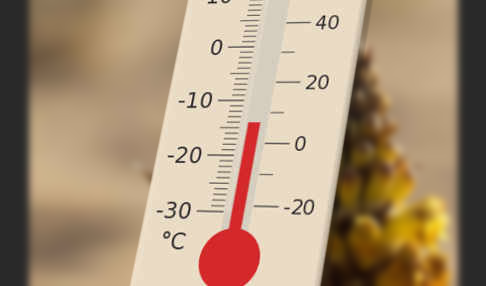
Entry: **-14** °C
